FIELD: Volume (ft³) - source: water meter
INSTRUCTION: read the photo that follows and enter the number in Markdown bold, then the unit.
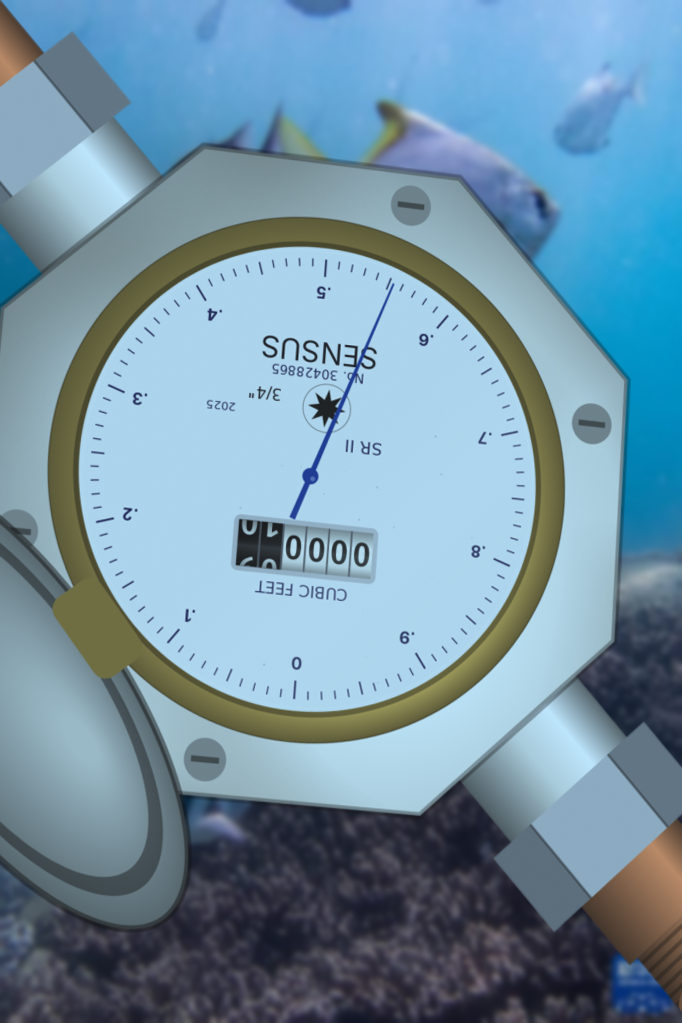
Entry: **9.55** ft³
